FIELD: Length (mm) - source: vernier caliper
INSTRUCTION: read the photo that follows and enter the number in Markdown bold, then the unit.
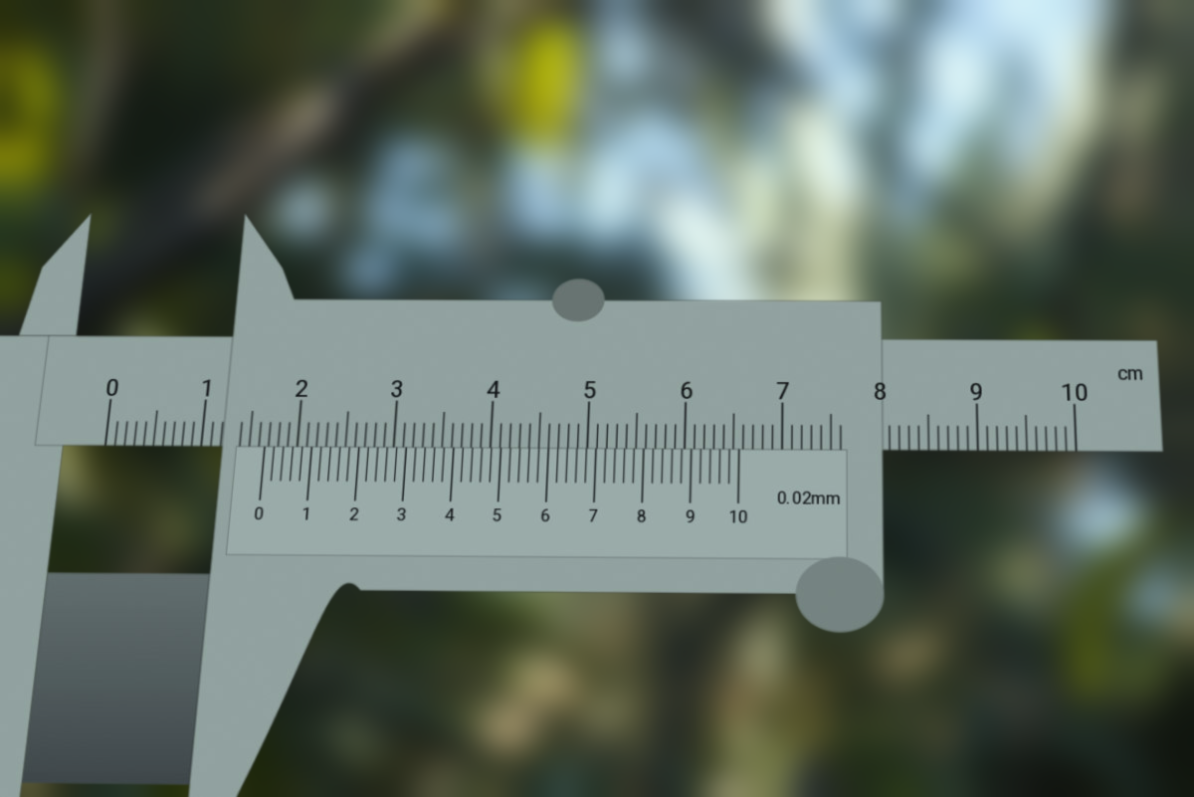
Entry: **16.6** mm
